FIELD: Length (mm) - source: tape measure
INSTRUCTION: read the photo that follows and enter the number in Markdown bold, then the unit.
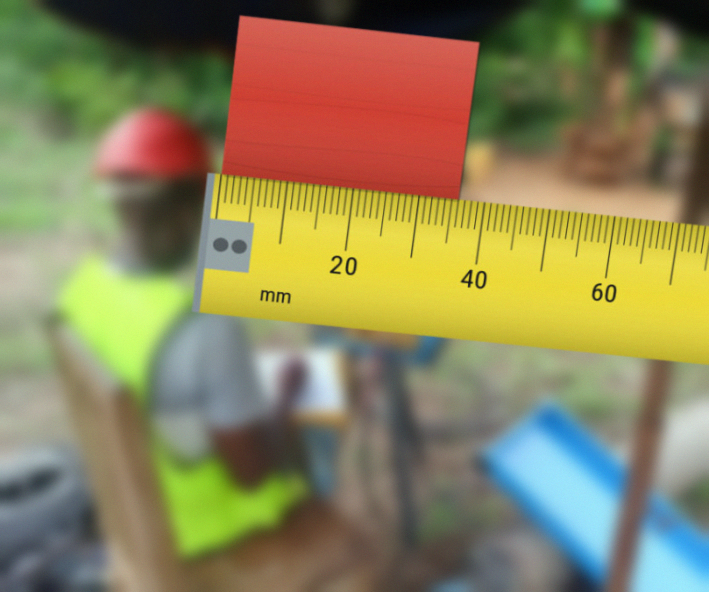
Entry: **36** mm
